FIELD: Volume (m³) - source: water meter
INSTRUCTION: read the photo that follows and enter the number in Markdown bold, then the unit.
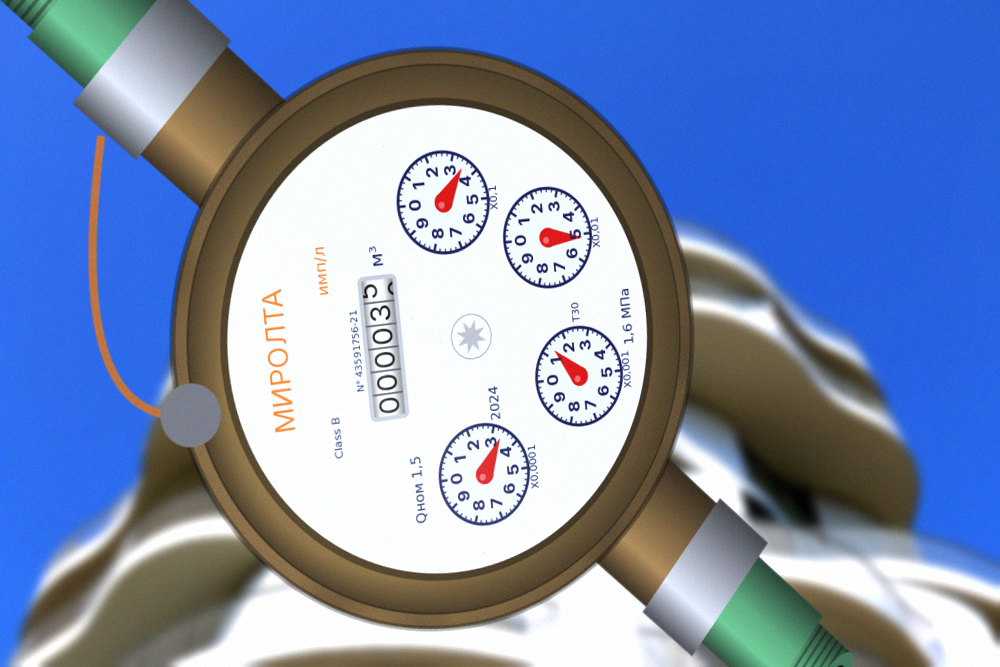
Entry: **35.3513** m³
